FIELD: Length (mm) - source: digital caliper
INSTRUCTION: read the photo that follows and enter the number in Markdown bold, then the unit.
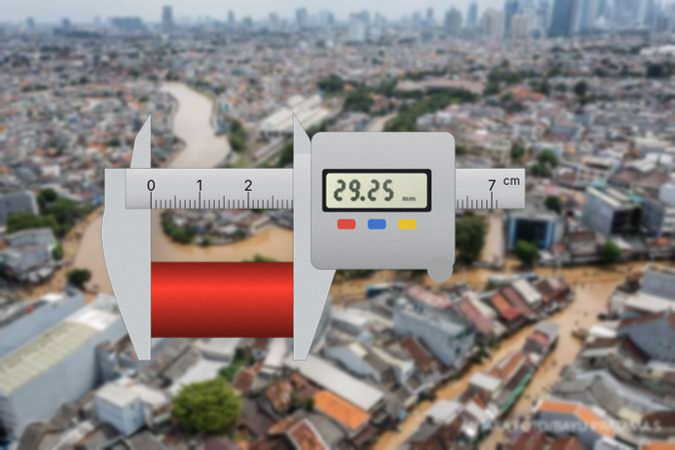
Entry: **29.25** mm
